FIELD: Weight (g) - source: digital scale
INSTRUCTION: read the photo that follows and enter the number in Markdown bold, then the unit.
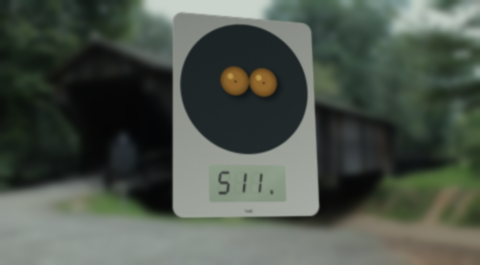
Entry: **511** g
